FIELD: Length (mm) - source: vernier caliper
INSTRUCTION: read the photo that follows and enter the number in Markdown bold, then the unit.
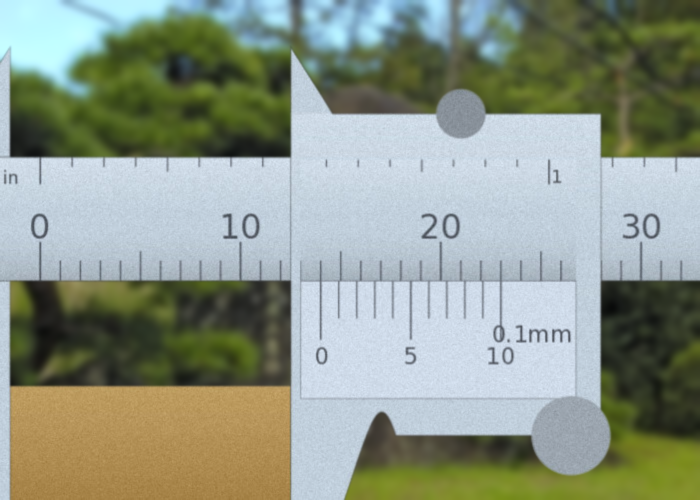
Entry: **14.0** mm
